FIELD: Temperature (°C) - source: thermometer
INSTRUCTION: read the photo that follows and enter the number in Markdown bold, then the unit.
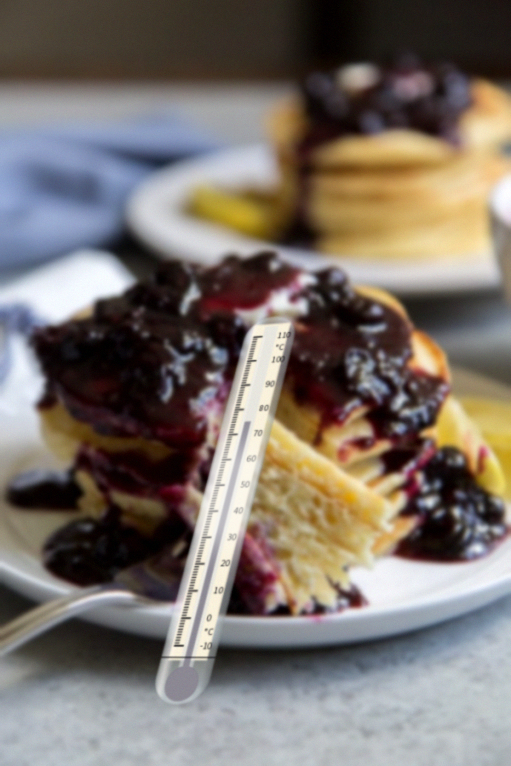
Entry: **75** °C
